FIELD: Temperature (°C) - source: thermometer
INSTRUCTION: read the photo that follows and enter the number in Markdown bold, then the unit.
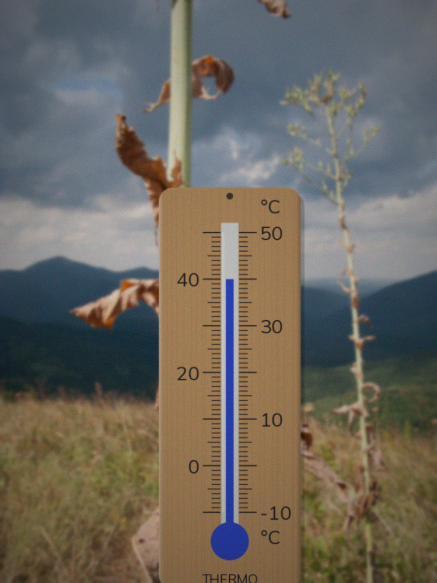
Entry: **40** °C
